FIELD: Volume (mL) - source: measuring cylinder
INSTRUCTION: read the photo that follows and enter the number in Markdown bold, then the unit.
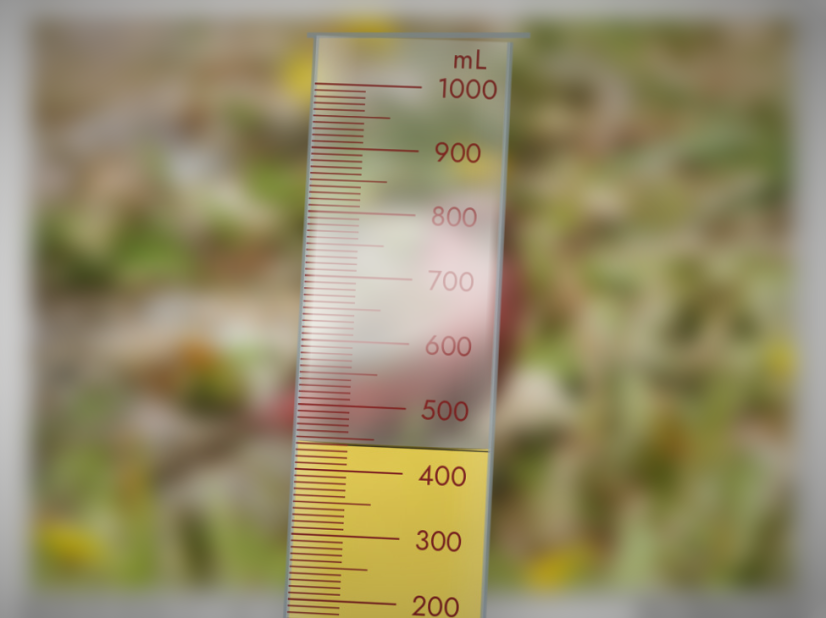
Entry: **440** mL
